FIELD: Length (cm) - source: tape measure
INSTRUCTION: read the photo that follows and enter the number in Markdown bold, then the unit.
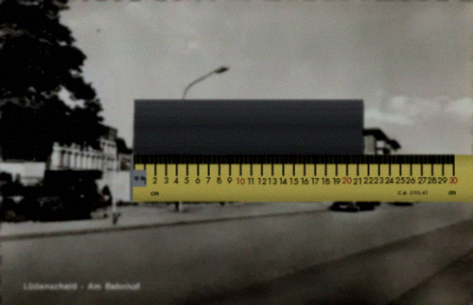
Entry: **21.5** cm
